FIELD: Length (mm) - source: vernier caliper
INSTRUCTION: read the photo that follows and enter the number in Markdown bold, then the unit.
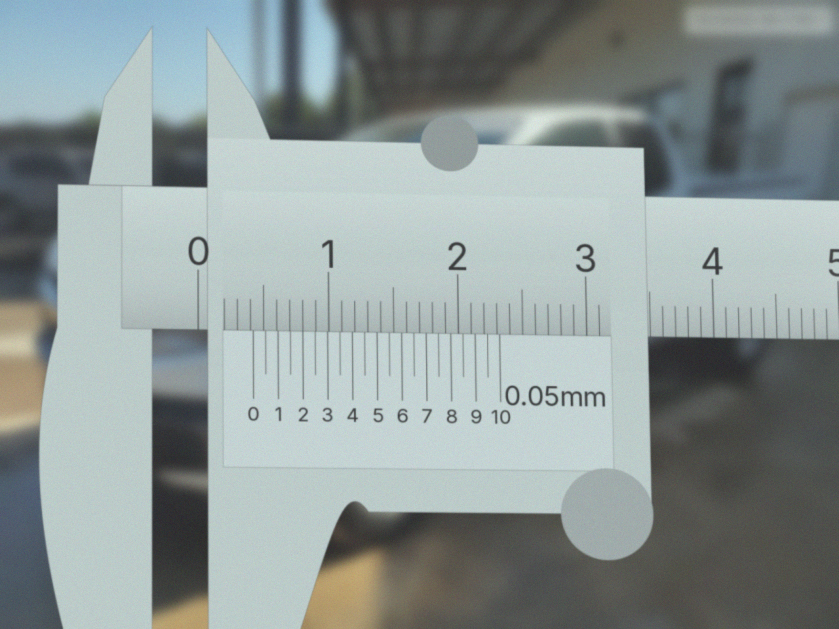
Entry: **4.2** mm
